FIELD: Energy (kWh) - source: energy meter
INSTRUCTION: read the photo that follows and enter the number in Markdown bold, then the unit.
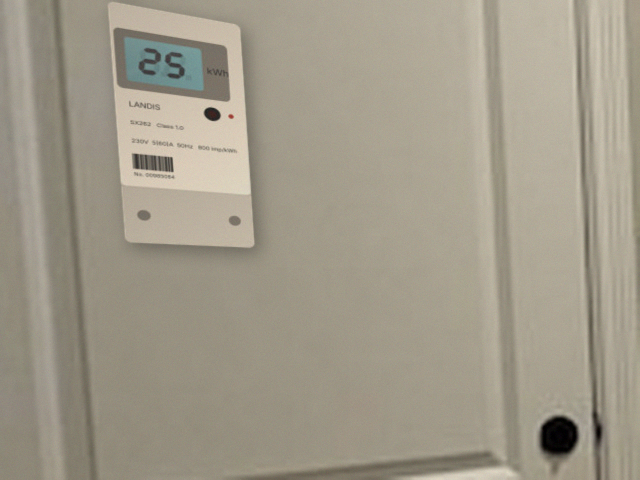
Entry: **25** kWh
